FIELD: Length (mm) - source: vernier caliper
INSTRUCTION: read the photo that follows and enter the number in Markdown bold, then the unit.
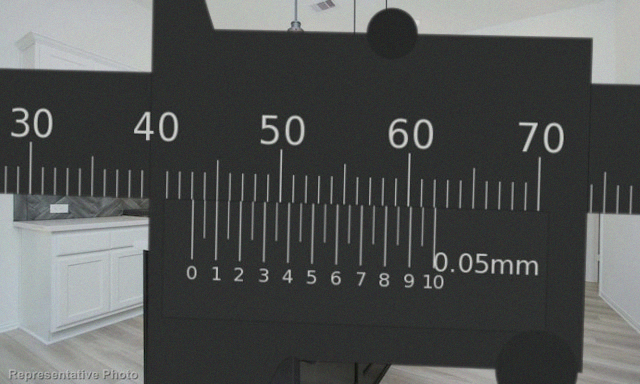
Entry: **43.1** mm
